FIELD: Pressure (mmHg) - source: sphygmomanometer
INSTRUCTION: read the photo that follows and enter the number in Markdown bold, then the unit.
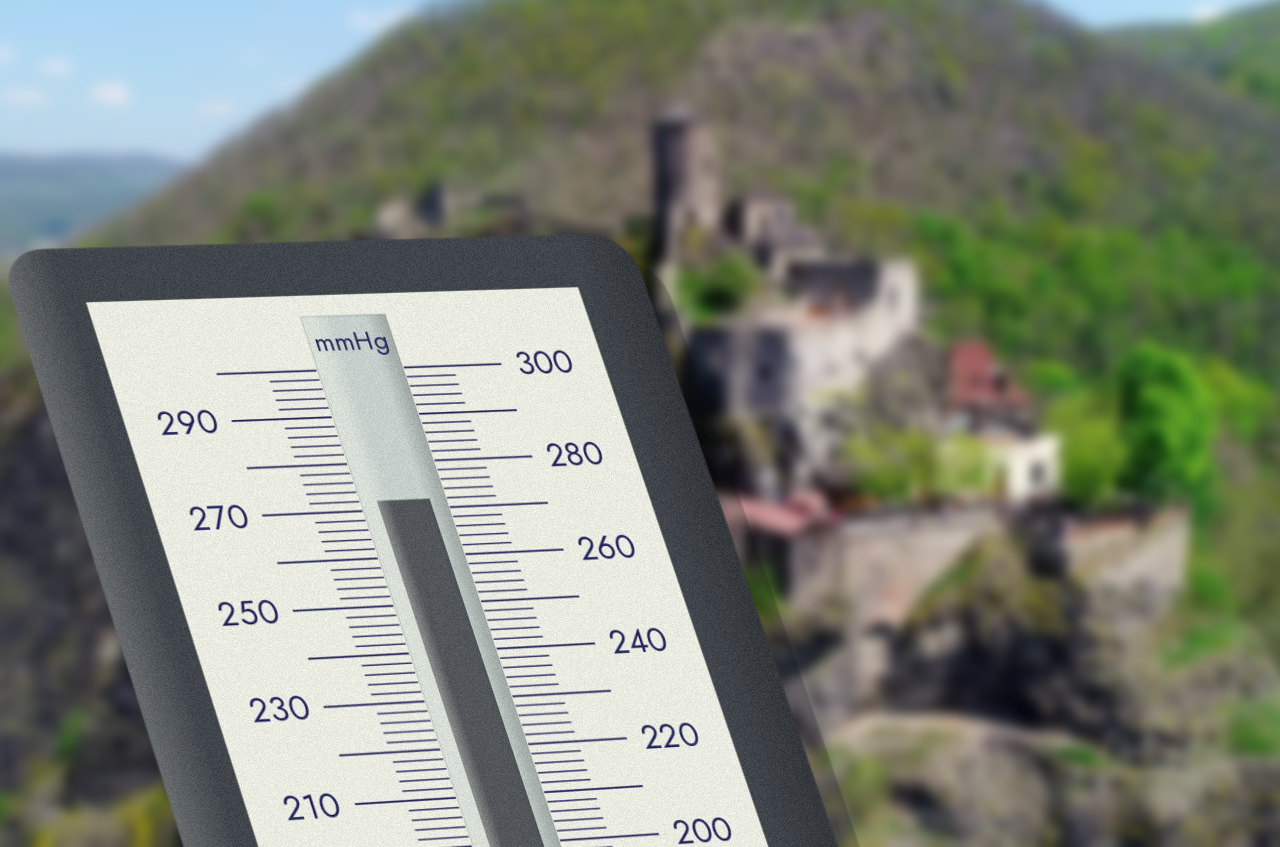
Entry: **272** mmHg
